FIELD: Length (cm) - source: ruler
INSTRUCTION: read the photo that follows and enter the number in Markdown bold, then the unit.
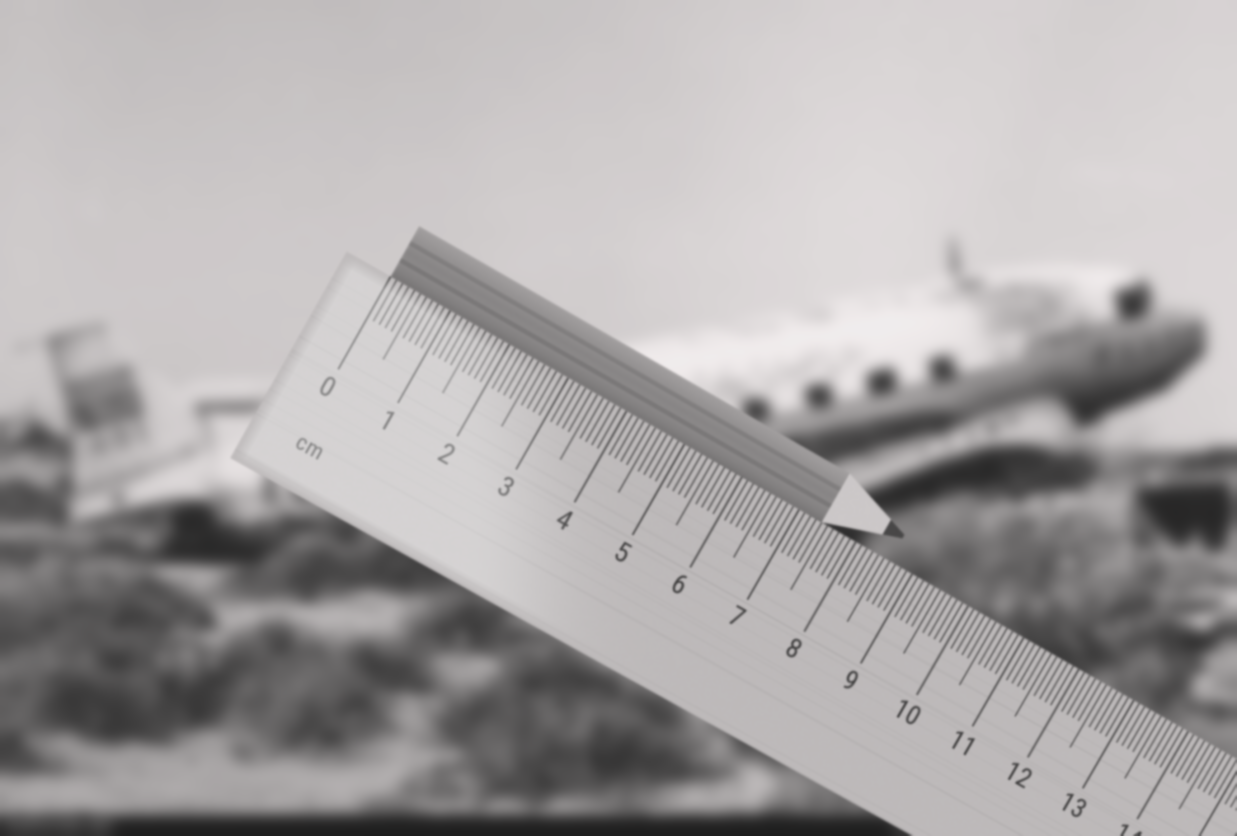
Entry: **8.6** cm
